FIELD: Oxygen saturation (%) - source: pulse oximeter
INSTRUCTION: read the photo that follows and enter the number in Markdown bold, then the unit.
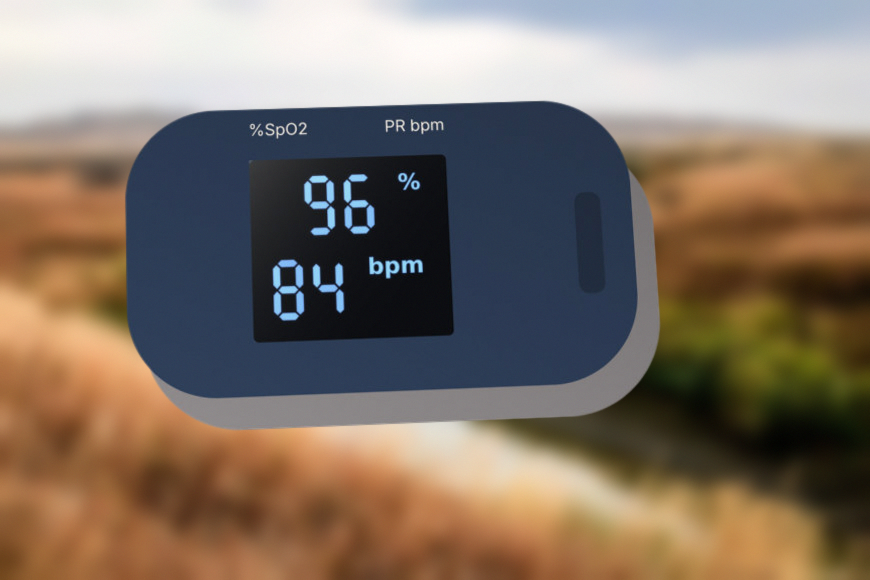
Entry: **96** %
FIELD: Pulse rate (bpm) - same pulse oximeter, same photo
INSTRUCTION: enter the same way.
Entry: **84** bpm
